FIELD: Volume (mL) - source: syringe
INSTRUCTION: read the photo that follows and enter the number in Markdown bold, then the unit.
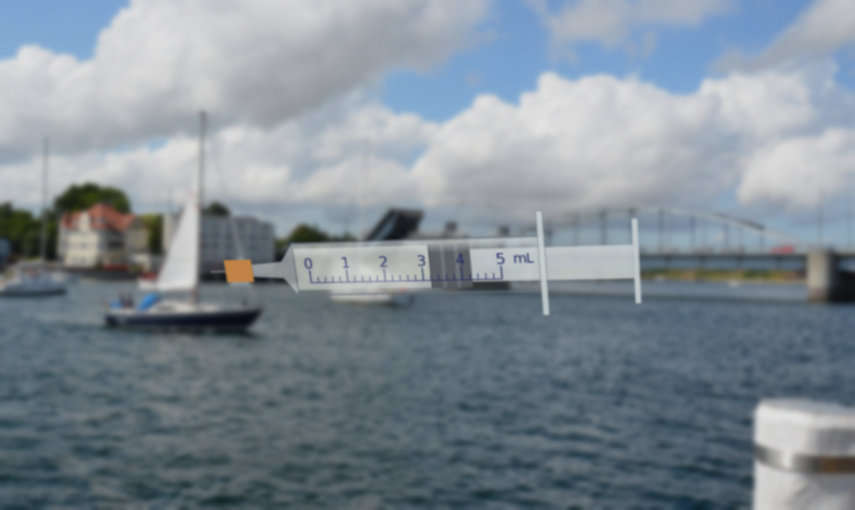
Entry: **3.2** mL
